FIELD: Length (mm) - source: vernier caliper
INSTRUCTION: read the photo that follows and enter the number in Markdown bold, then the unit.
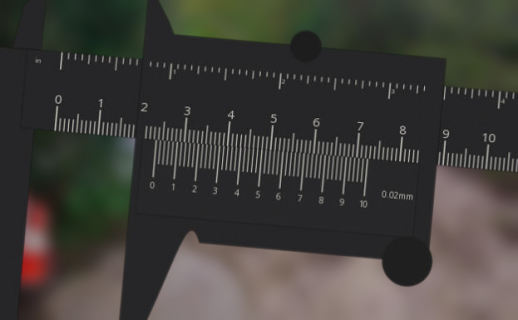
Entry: **23.5** mm
